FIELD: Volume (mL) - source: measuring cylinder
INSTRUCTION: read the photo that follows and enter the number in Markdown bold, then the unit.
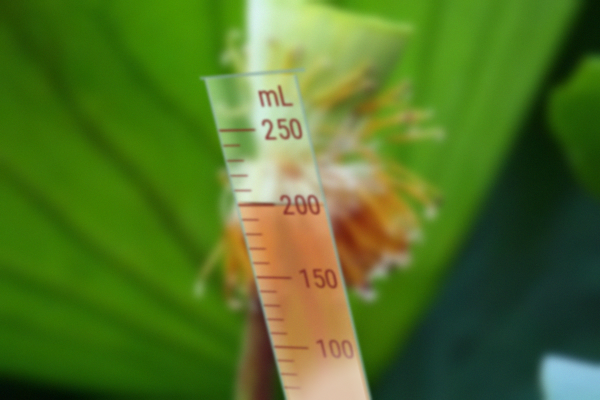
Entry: **200** mL
